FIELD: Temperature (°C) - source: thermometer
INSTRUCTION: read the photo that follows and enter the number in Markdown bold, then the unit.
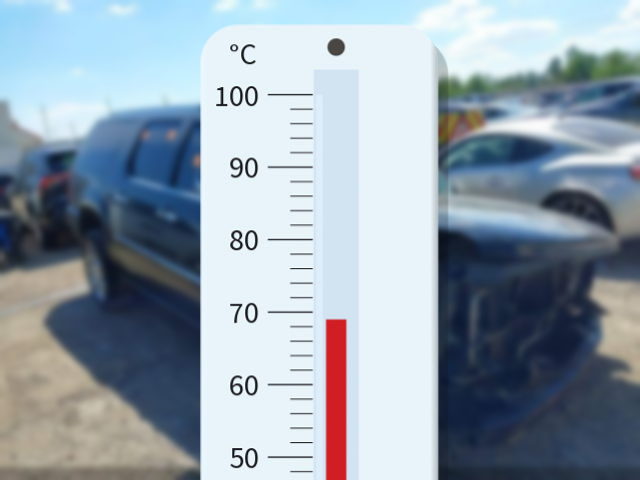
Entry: **69** °C
